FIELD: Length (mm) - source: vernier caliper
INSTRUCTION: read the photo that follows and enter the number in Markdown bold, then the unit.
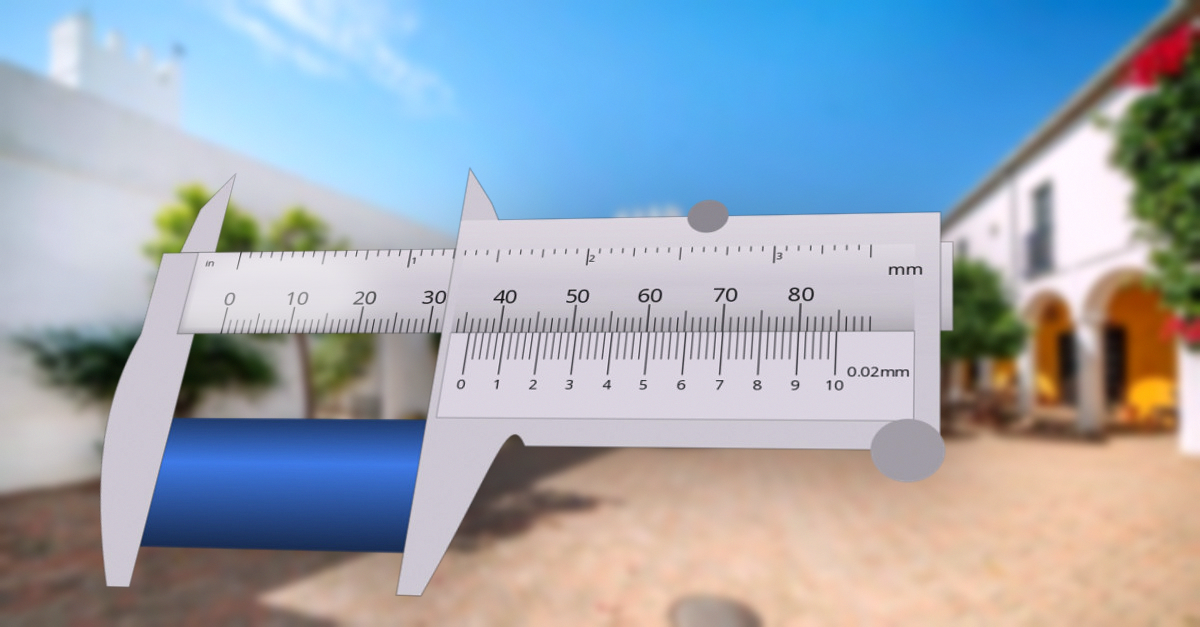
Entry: **35.8** mm
